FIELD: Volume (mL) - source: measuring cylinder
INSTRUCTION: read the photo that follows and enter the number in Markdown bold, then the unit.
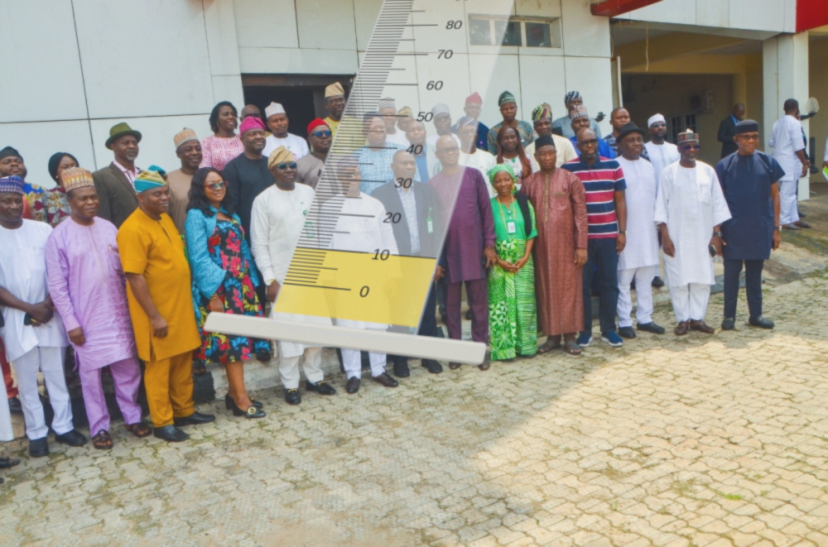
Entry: **10** mL
